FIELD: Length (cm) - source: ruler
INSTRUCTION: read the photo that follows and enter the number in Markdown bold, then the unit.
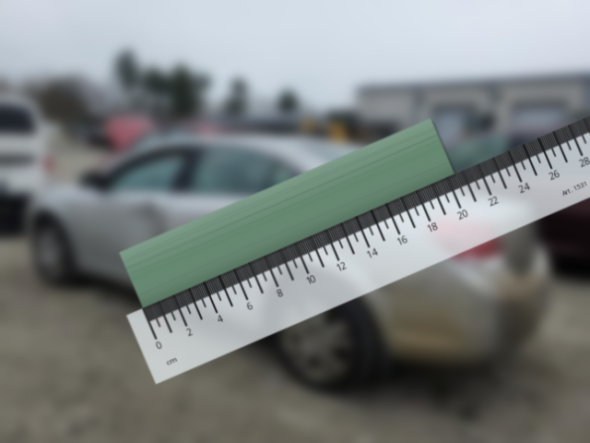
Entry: **20.5** cm
